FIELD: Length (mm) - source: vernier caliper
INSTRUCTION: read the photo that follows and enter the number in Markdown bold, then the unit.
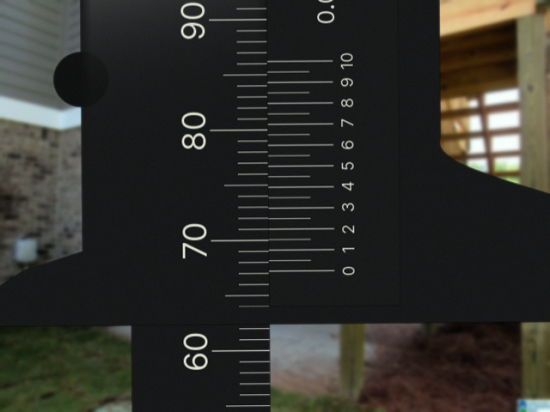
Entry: **67.2** mm
